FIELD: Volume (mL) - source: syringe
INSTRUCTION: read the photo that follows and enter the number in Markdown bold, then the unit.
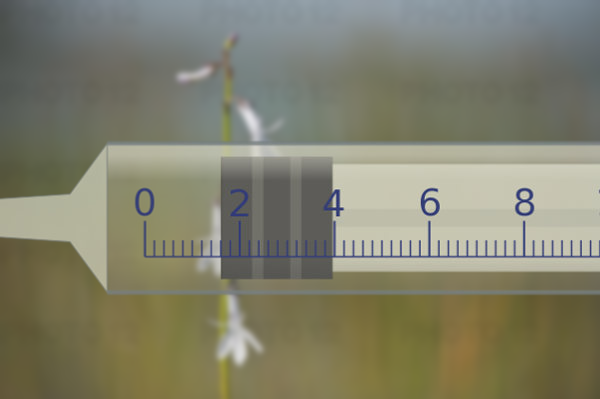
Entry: **1.6** mL
